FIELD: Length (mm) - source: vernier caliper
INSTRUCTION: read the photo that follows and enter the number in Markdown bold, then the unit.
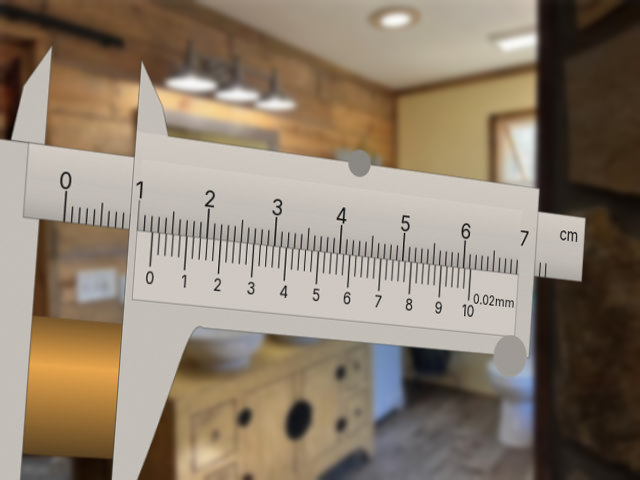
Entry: **12.2** mm
